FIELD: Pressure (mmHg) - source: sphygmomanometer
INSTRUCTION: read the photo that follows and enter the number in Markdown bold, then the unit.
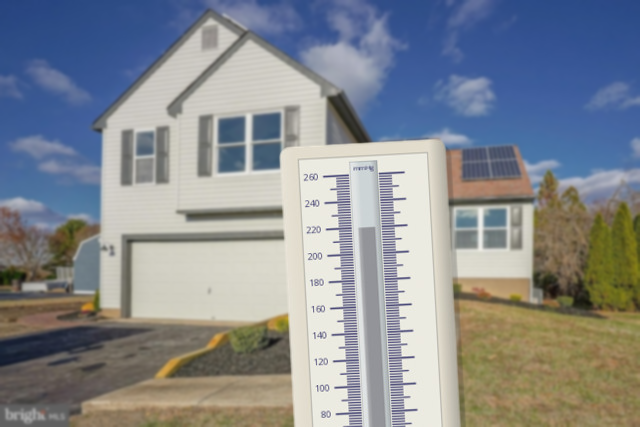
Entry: **220** mmHg
